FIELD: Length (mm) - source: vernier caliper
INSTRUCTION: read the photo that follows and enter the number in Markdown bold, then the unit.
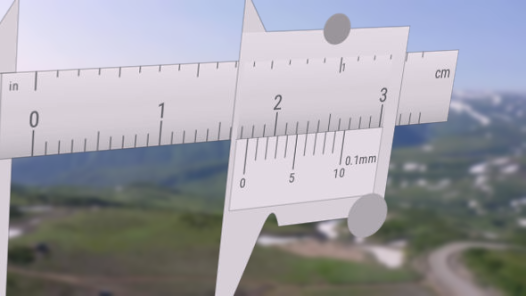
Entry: **17.6** mm
